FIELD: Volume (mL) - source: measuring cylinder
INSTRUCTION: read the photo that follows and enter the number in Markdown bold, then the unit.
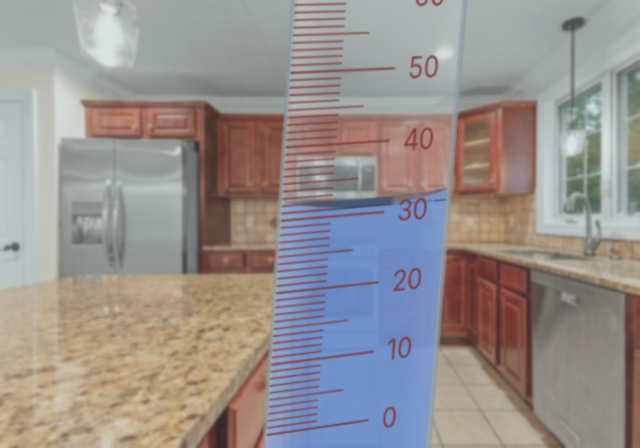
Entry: **31** mL
